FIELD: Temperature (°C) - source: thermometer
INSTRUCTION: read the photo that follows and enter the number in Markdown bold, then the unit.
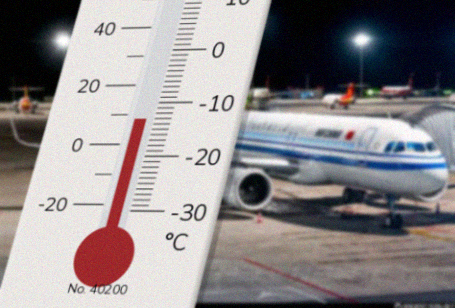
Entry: **-13** °C
